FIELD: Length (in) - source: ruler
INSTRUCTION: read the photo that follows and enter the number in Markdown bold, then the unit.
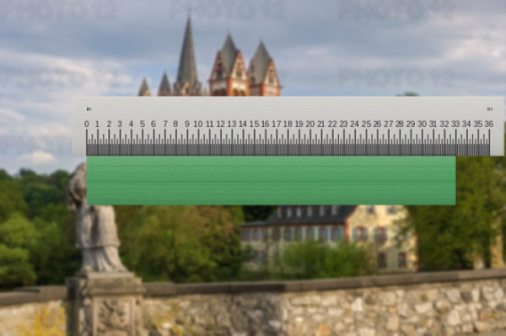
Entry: **33** in
